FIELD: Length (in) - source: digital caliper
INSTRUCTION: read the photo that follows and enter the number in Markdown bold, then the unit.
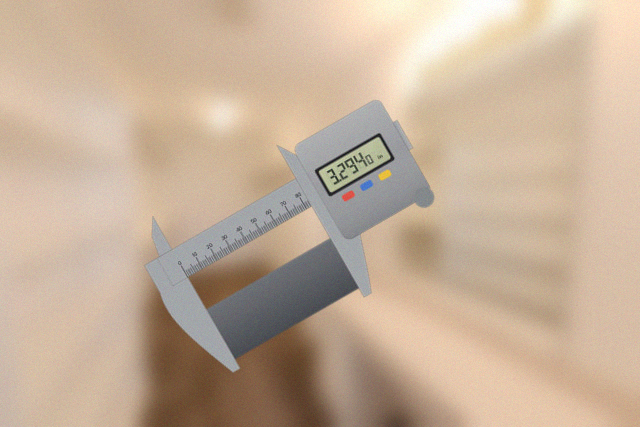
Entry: **3.2940** in
